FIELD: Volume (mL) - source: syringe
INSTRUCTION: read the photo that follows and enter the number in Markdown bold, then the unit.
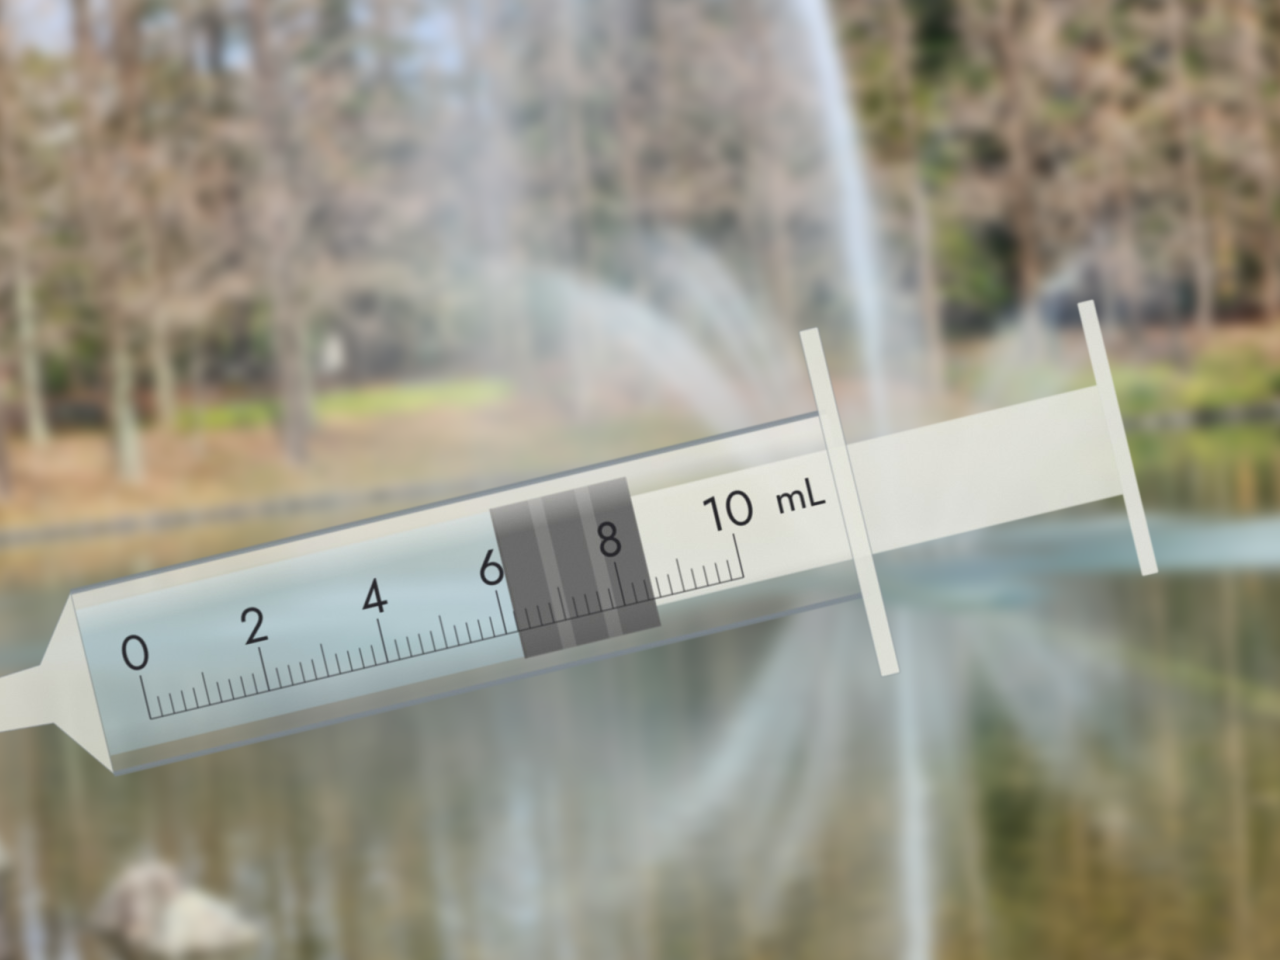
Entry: **6.2** mL
